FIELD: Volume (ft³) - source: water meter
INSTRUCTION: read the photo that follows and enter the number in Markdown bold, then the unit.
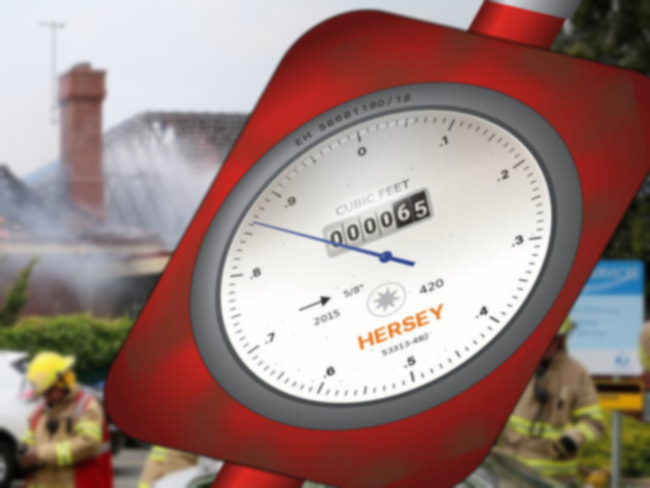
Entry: **64.86** ft³
